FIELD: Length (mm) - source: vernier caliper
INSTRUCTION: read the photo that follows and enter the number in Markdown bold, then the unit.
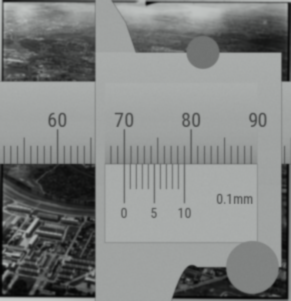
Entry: **70.0** mm
